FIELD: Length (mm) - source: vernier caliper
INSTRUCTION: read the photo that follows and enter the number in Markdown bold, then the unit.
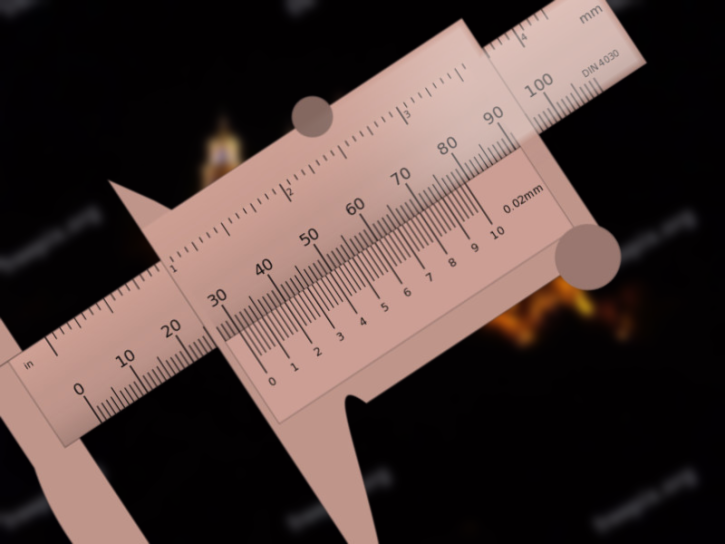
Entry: **30.0** mm
